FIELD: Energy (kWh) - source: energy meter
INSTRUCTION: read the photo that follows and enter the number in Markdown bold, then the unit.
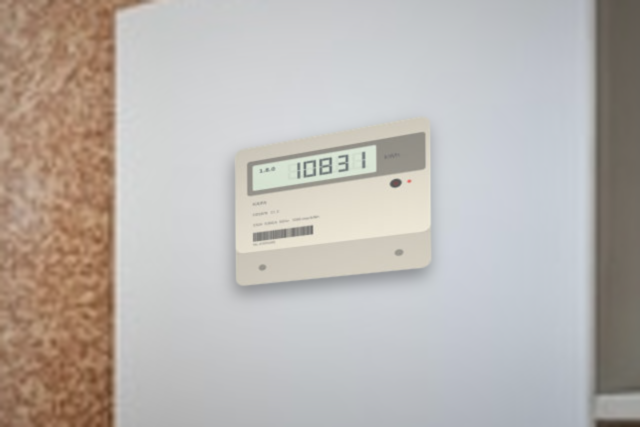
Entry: **10831** kWh
